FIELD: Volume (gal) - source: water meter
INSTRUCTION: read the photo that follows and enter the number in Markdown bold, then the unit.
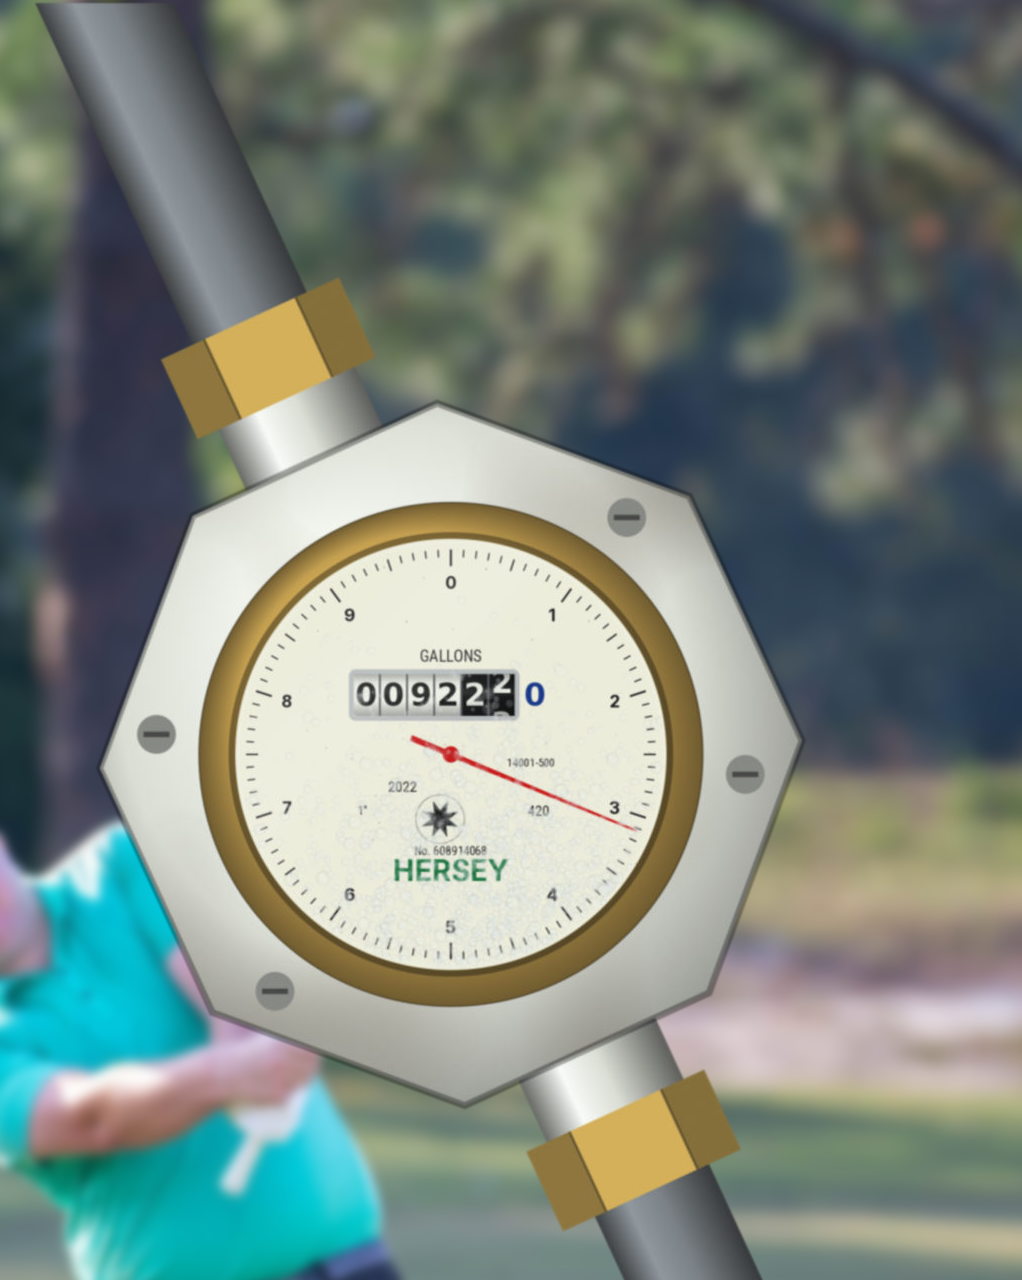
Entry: **92223.1** gal
